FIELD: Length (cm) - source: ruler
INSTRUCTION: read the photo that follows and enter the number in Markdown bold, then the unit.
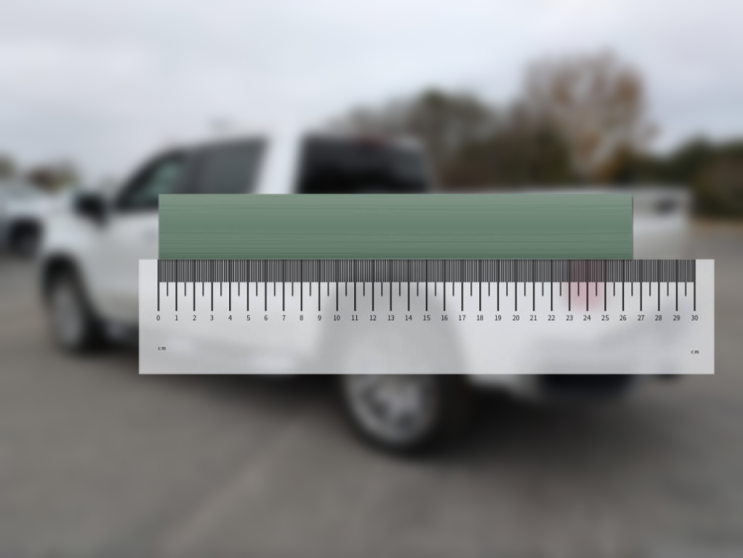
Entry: **26.5** cm
